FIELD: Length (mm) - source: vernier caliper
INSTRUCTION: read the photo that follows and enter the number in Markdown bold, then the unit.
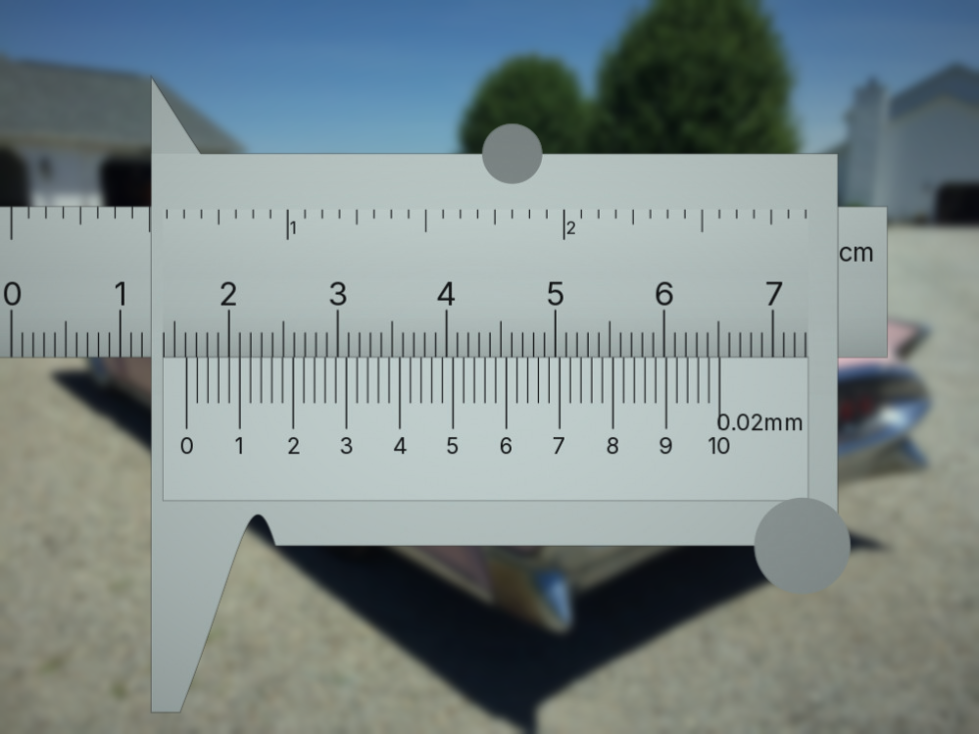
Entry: **16.1** mm
